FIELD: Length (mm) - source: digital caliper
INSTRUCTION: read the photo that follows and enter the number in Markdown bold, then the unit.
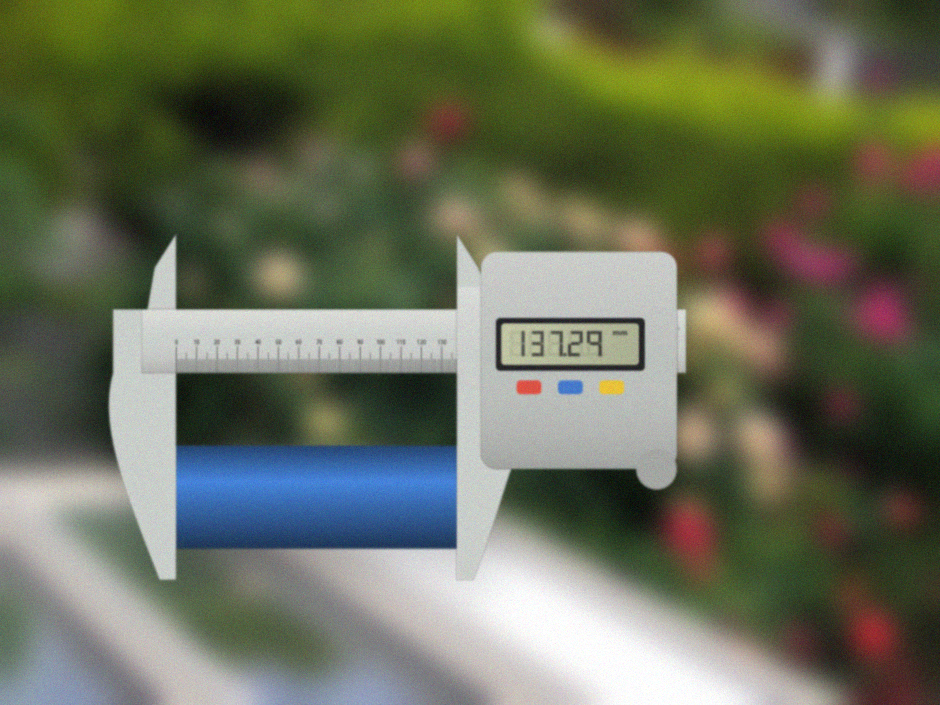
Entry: **137.29** mm
